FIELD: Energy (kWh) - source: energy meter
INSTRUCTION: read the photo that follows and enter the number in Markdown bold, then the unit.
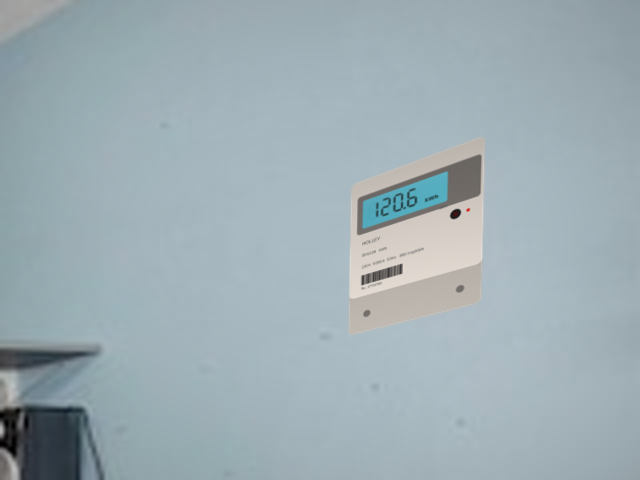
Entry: **120.6** kWh
